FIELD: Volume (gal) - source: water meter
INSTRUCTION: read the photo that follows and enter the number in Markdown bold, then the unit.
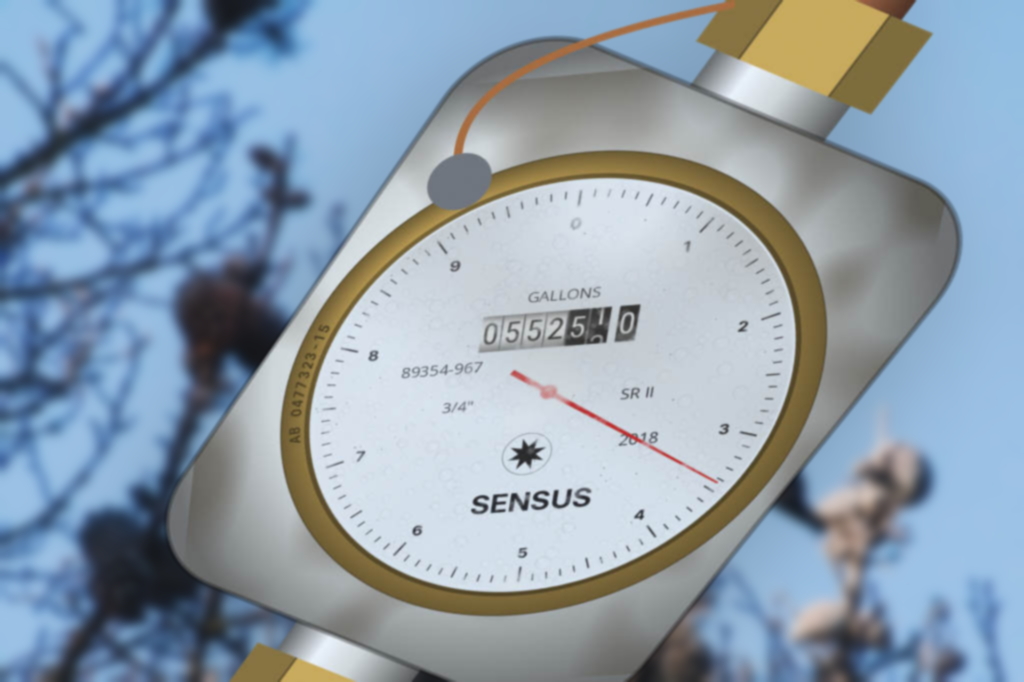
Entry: **552513.4** gal
